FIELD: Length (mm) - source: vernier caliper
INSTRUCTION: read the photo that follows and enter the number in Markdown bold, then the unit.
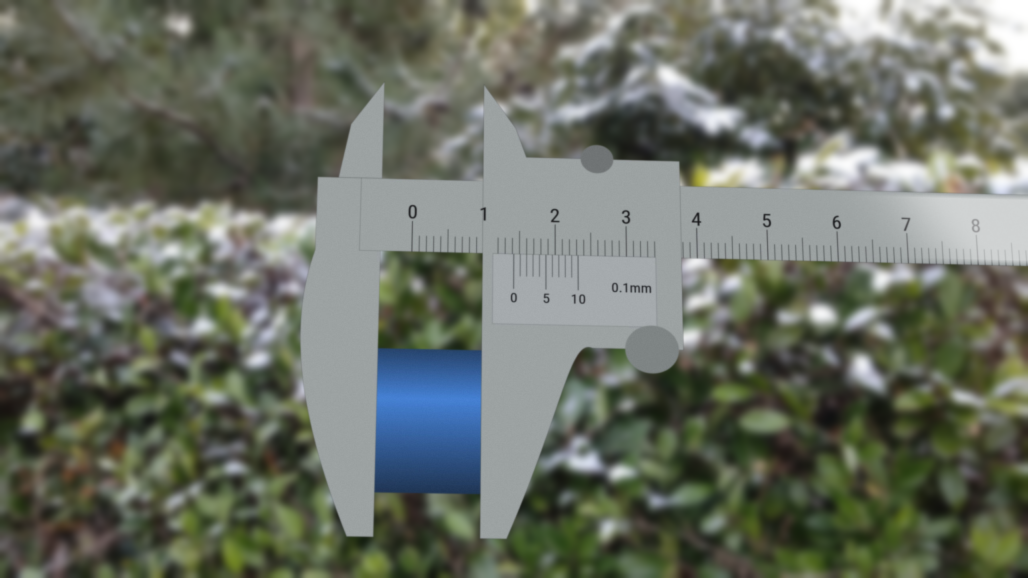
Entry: **14.2** mm
